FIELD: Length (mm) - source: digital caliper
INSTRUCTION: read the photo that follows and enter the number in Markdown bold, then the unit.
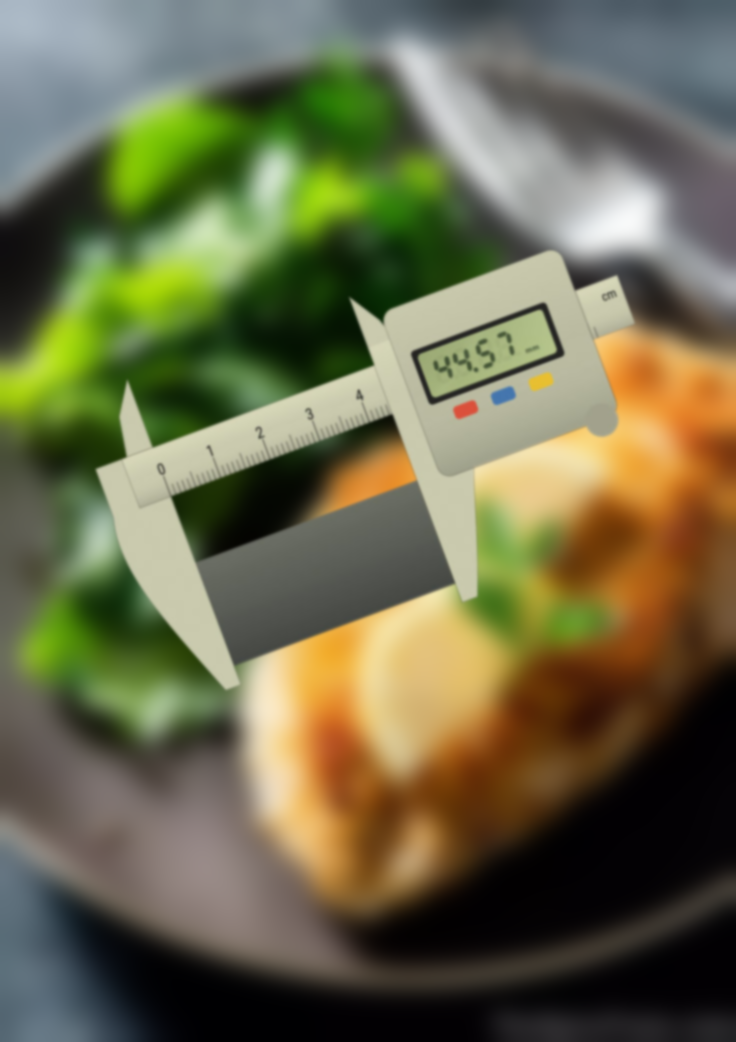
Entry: **44.57** mm
